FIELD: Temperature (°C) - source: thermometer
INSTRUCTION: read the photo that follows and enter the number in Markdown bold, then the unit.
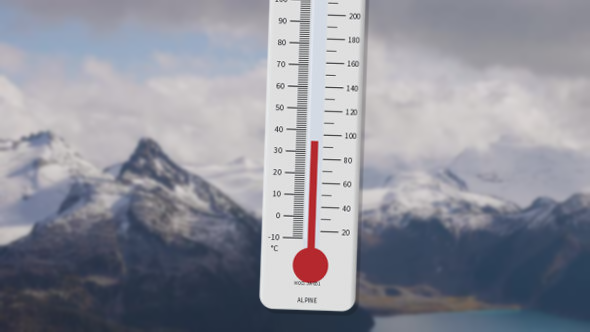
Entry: **35** °C
